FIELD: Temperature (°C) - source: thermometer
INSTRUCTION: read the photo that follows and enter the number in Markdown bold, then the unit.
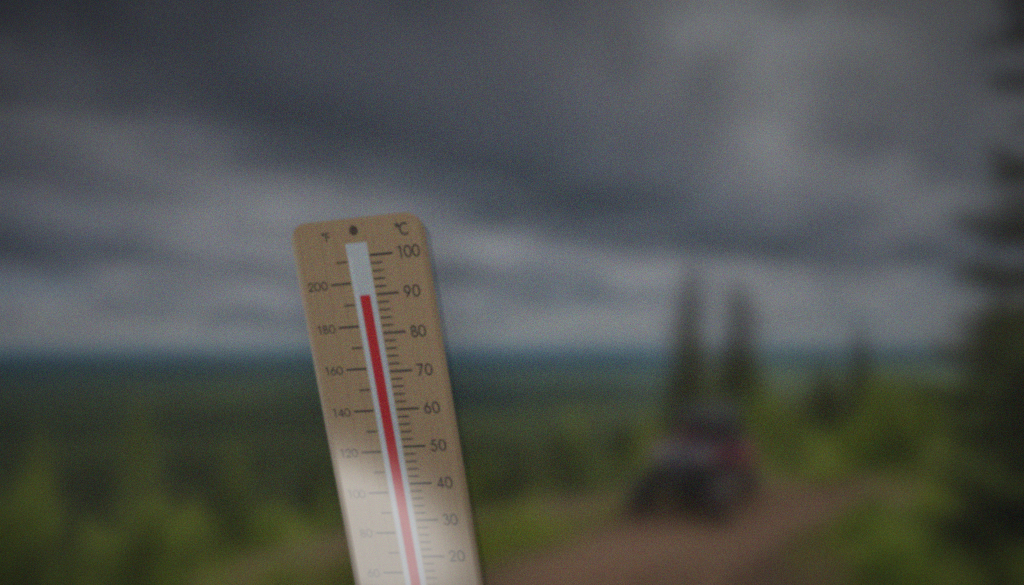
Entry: **90** °C
